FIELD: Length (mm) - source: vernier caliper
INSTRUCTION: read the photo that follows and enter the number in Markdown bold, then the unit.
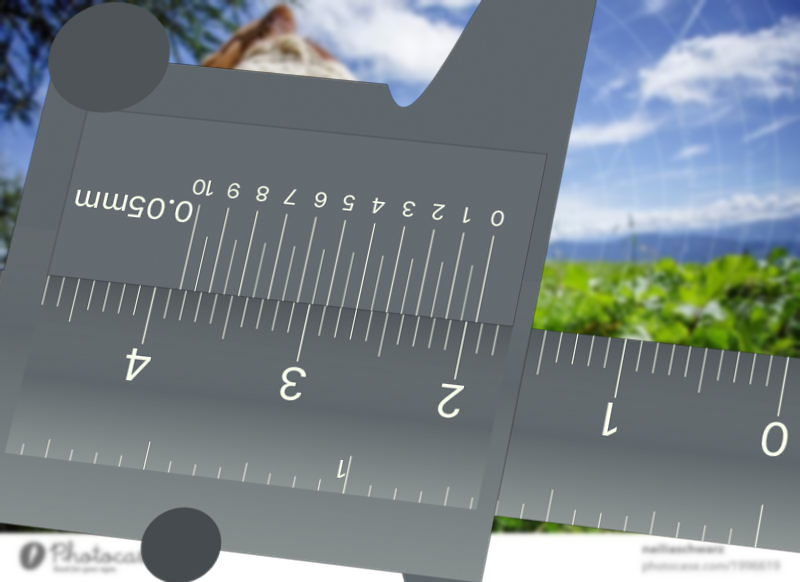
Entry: **19.4** mm
